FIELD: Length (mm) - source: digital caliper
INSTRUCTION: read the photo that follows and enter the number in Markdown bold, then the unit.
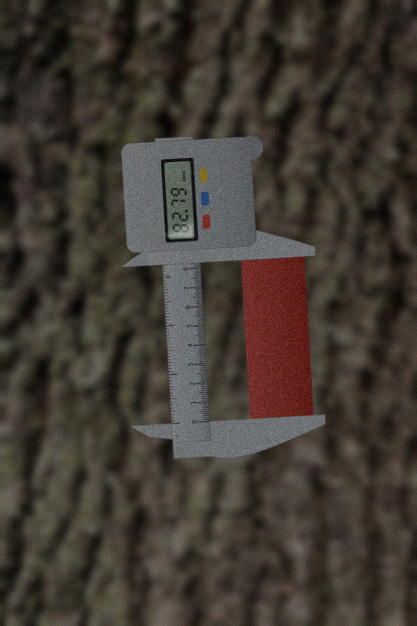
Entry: **82.79** mm
